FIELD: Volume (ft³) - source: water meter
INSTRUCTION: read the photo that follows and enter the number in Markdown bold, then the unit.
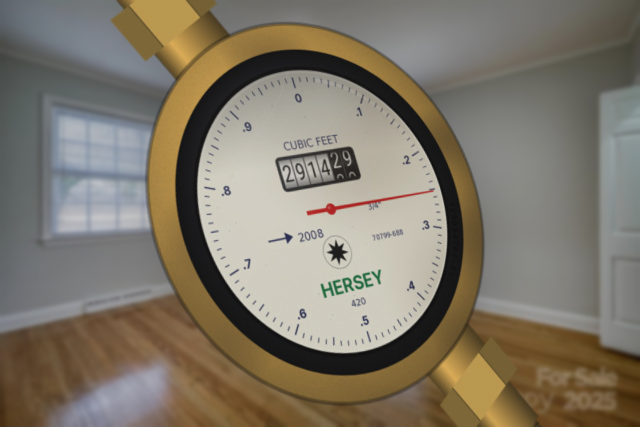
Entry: **291429.25** ft³
